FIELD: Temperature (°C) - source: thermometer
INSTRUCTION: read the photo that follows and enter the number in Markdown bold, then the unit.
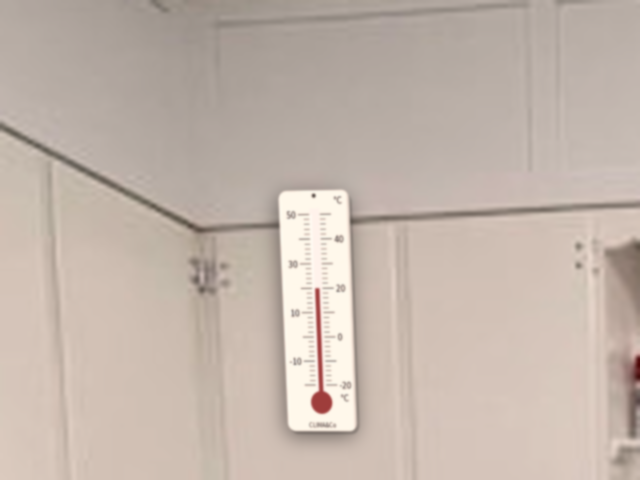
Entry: **20** °C
